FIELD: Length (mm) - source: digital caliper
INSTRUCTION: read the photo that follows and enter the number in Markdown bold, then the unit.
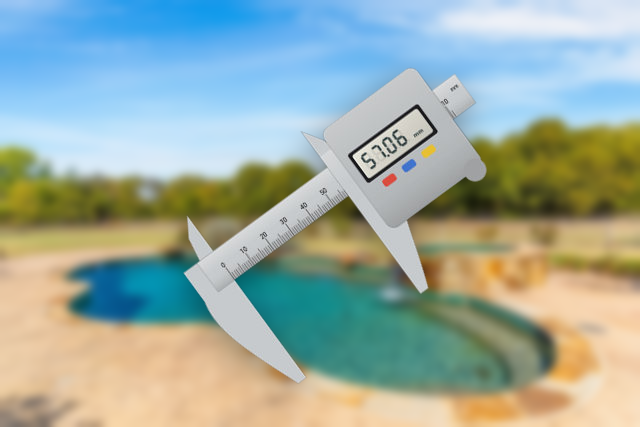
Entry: **57.06** mm
